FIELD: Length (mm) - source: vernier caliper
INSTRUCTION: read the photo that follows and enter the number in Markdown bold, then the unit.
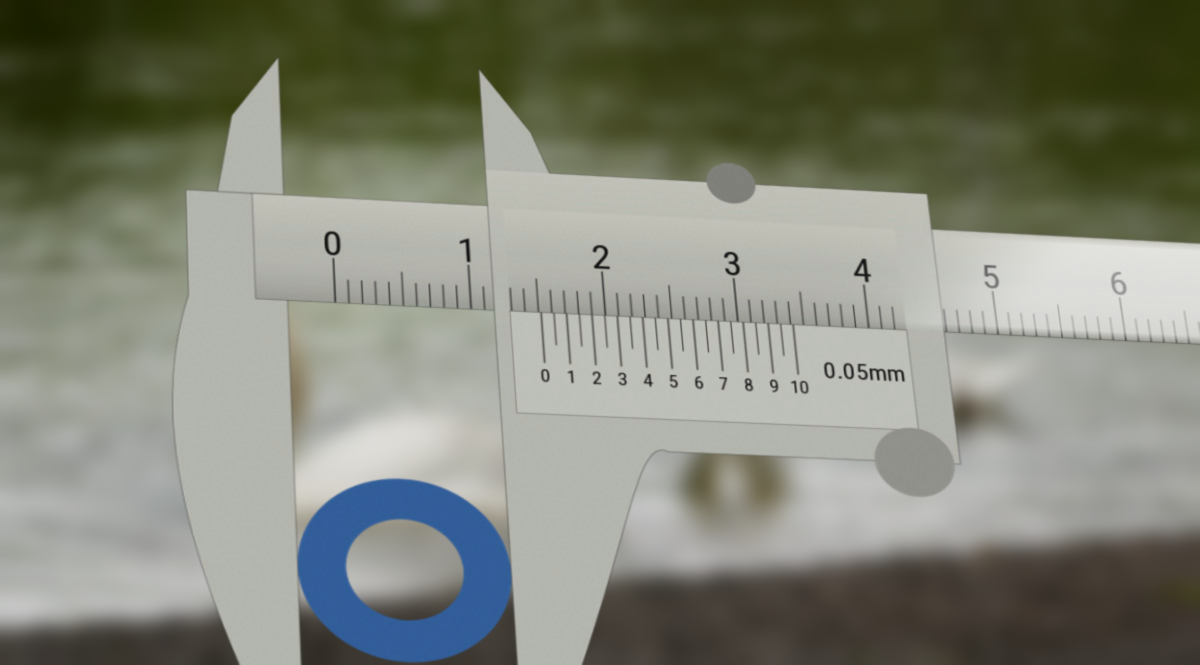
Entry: **15.2** mm
